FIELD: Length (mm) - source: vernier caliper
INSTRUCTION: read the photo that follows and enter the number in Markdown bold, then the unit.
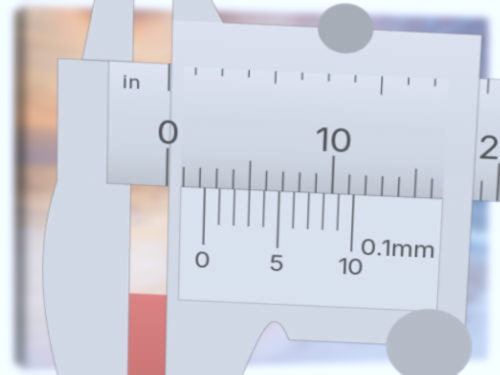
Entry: **2.3** mm
